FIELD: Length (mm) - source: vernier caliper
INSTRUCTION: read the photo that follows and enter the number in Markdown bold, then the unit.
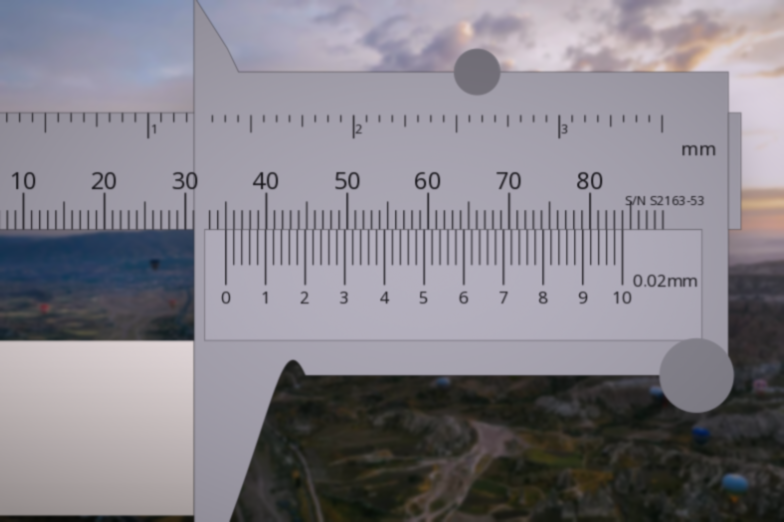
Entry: **35.0** mm
